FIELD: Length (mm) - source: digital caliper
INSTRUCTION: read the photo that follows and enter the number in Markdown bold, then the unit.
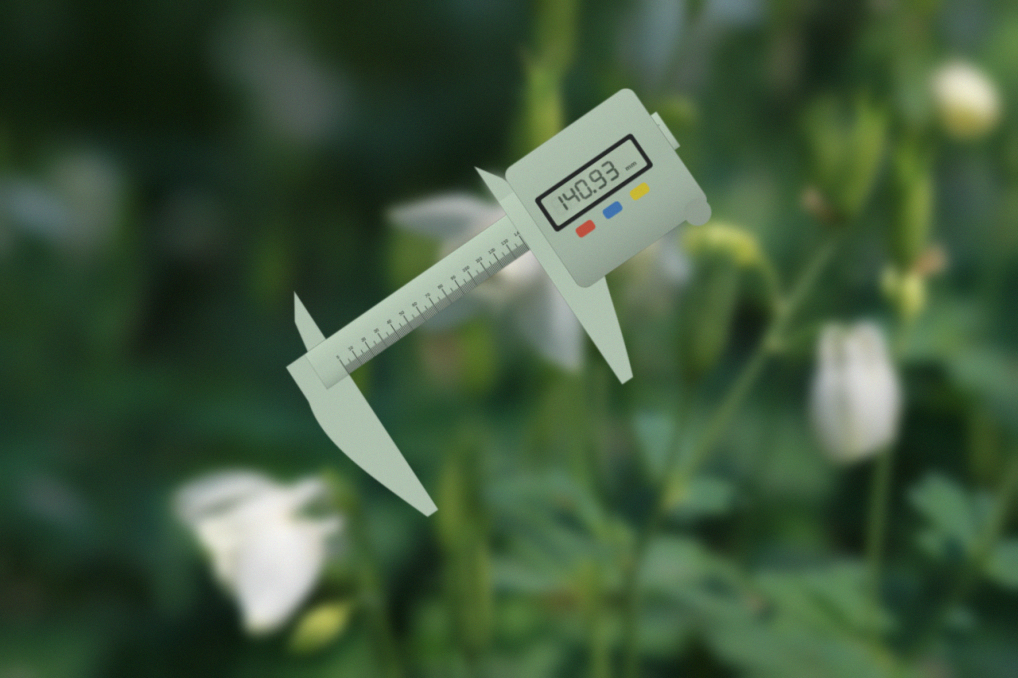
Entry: **140.93** mm
